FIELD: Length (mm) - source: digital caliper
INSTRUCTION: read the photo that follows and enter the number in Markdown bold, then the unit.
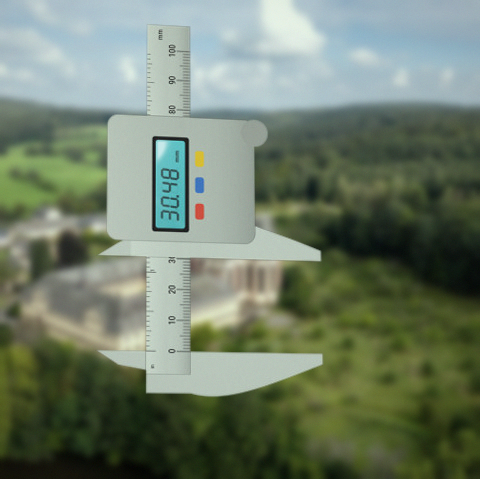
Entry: **30.48** mm
